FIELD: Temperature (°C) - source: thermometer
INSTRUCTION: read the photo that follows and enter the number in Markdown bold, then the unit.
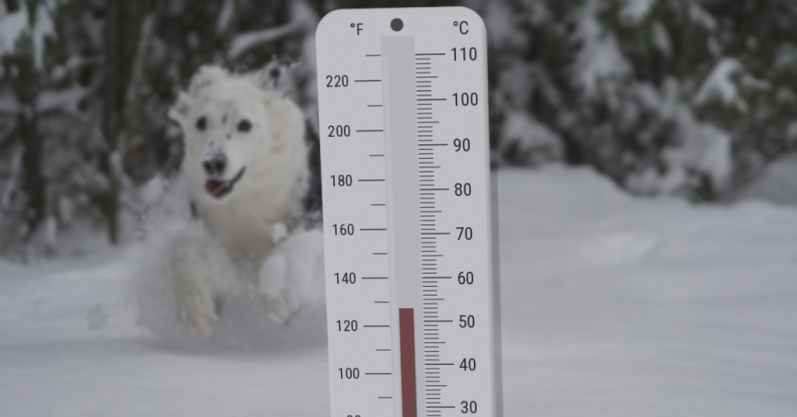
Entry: **53** °C
